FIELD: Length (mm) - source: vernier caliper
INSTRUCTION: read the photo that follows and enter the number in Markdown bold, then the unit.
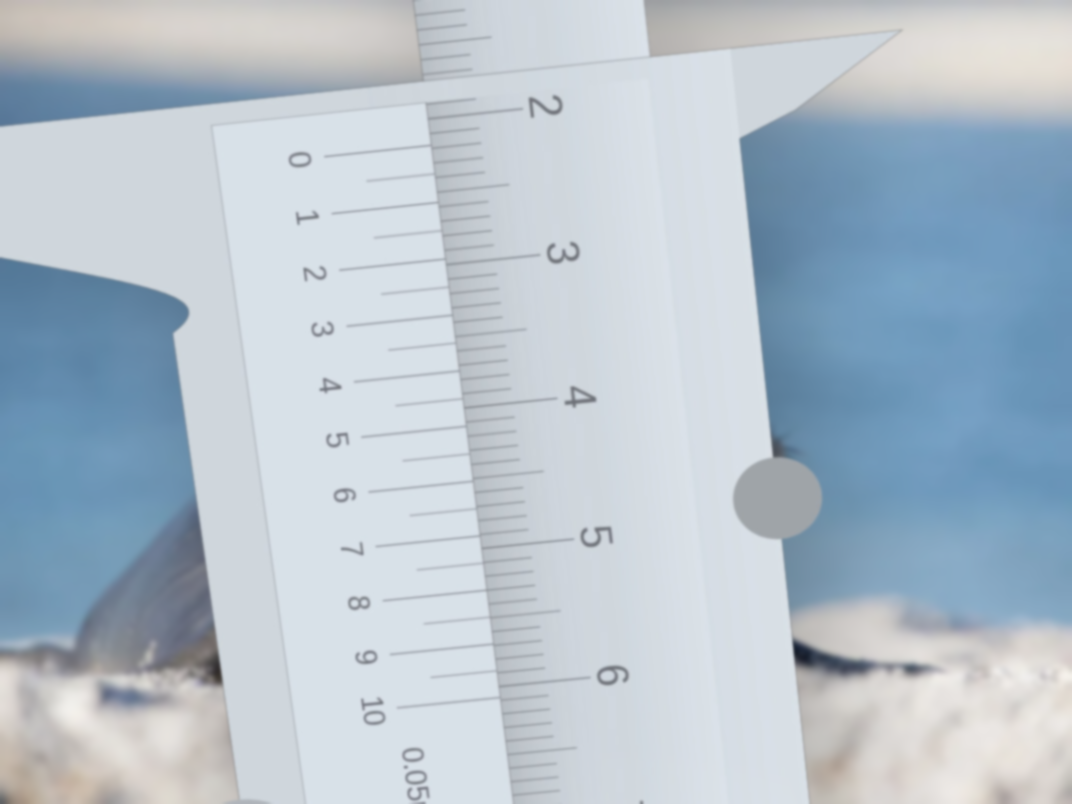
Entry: **21.8** mm
